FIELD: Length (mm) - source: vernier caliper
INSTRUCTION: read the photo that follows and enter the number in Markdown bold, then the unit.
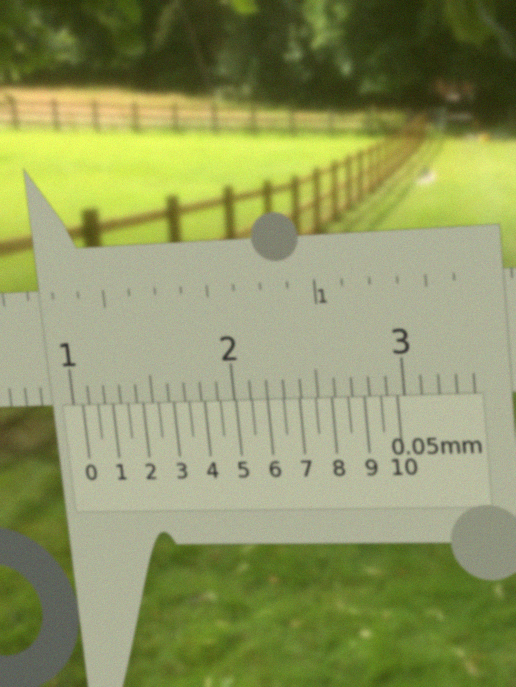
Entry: **10.6** mm
